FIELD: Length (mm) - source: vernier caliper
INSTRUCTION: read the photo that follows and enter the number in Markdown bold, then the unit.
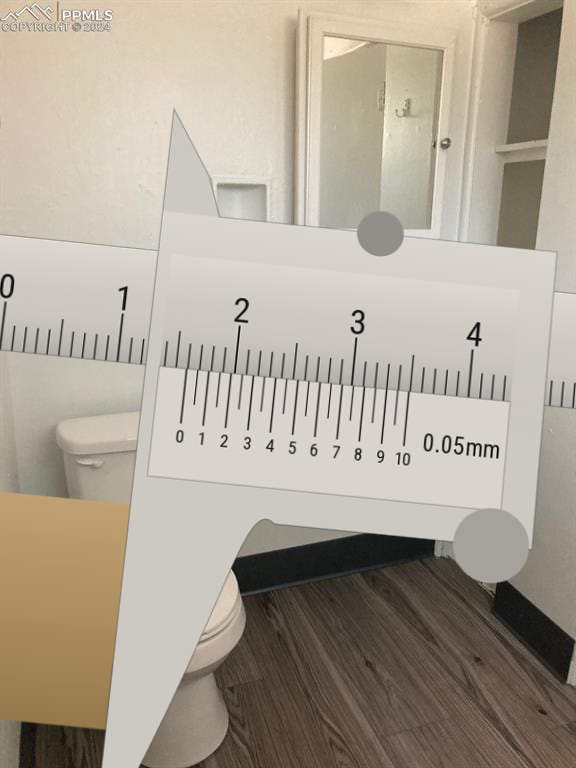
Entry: **15.9** mm
